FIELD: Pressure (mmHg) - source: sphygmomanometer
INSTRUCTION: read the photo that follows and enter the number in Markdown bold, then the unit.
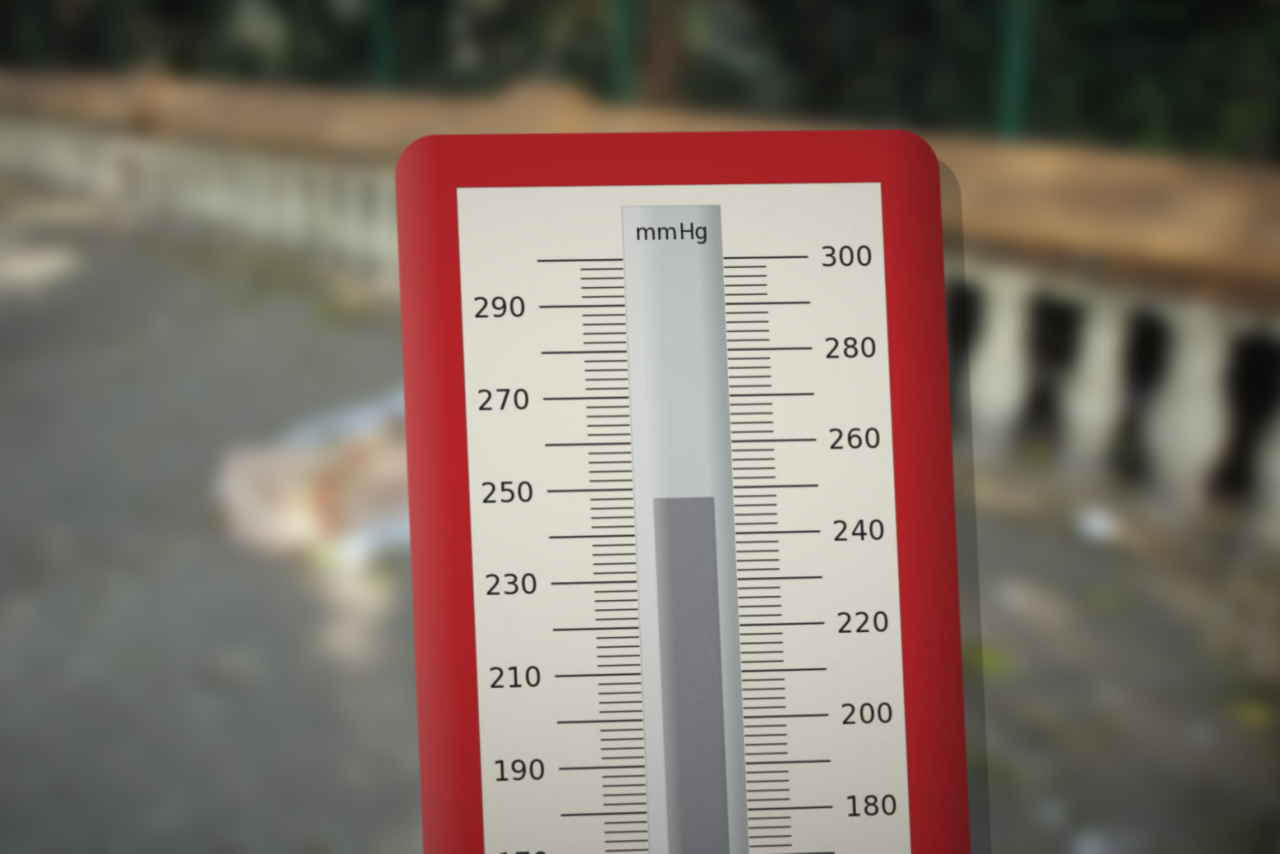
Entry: **248** mmHg
